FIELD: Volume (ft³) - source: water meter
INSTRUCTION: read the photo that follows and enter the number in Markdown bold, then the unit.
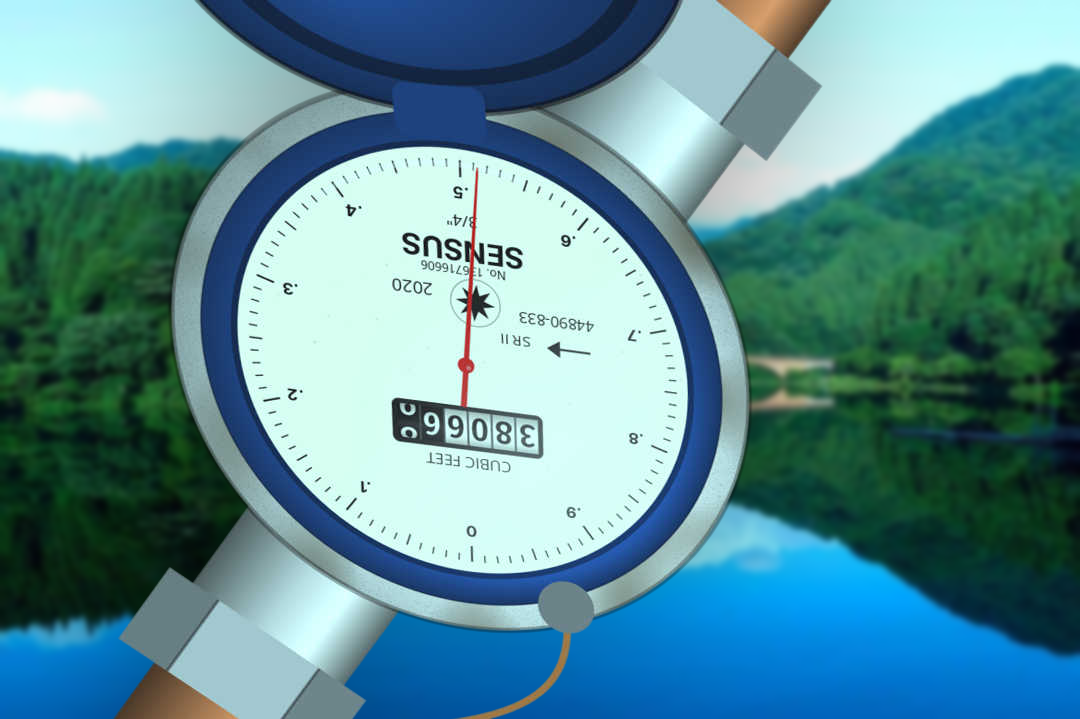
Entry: **380668.51** ft³
